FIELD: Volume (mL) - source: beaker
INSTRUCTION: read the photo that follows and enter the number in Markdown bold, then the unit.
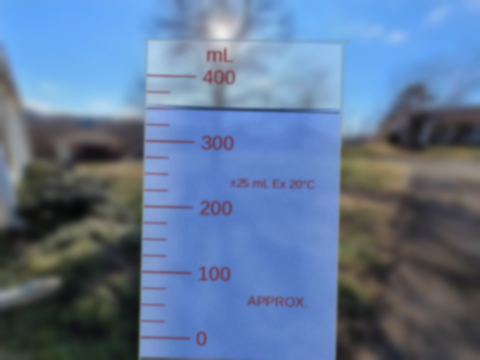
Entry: **350** mL
